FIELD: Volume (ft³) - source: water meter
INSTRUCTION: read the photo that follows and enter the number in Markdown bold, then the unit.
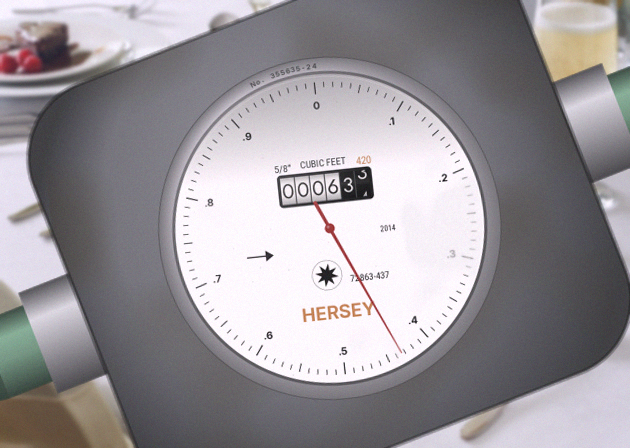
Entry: **633.43** ft³
